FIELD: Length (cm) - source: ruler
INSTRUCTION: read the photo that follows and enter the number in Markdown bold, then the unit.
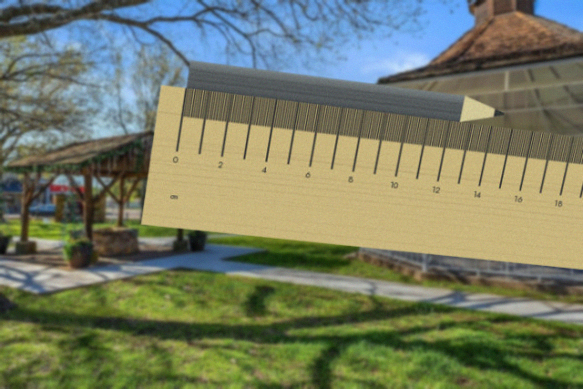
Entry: **14.5** cm
